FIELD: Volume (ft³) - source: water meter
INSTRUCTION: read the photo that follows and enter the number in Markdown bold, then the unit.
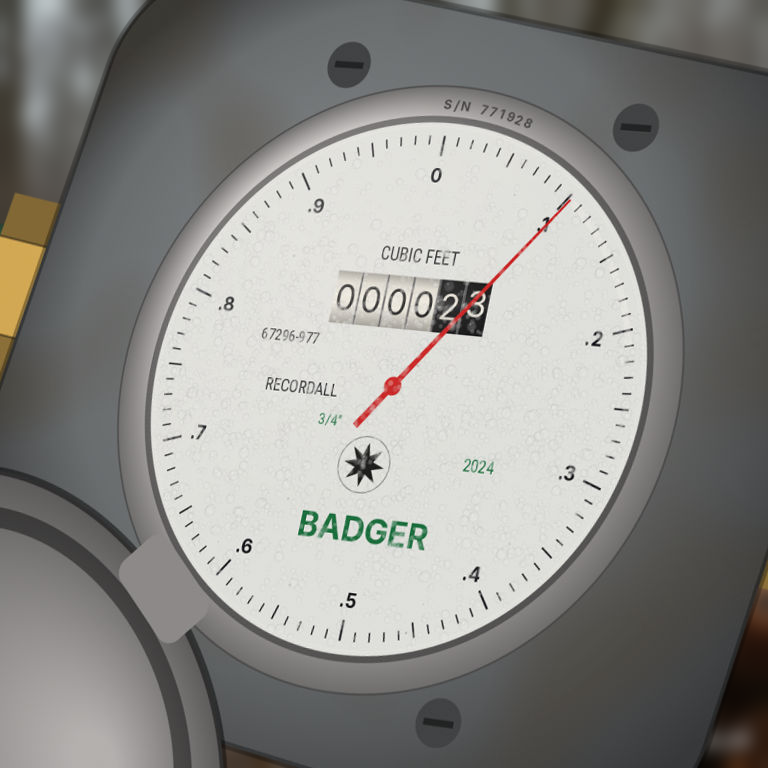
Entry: **23.10** ft³
